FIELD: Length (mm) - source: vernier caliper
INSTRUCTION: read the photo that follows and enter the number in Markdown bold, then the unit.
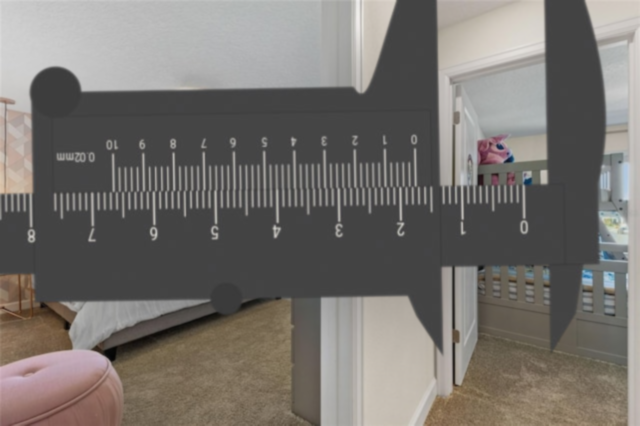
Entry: **17.5** mm
